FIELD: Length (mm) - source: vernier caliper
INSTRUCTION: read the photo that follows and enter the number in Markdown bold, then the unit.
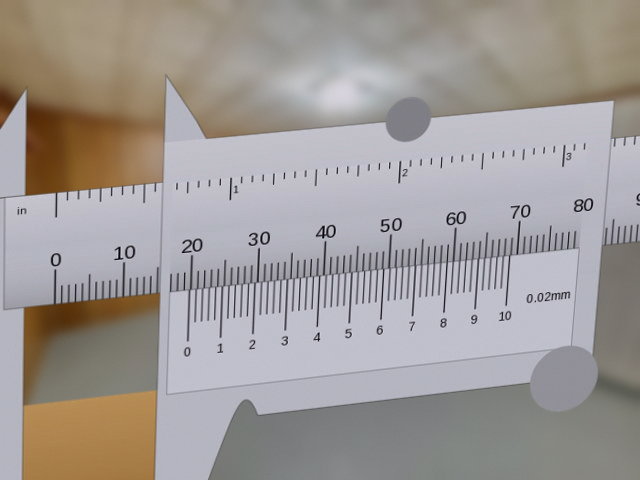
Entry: **19.8** mm
